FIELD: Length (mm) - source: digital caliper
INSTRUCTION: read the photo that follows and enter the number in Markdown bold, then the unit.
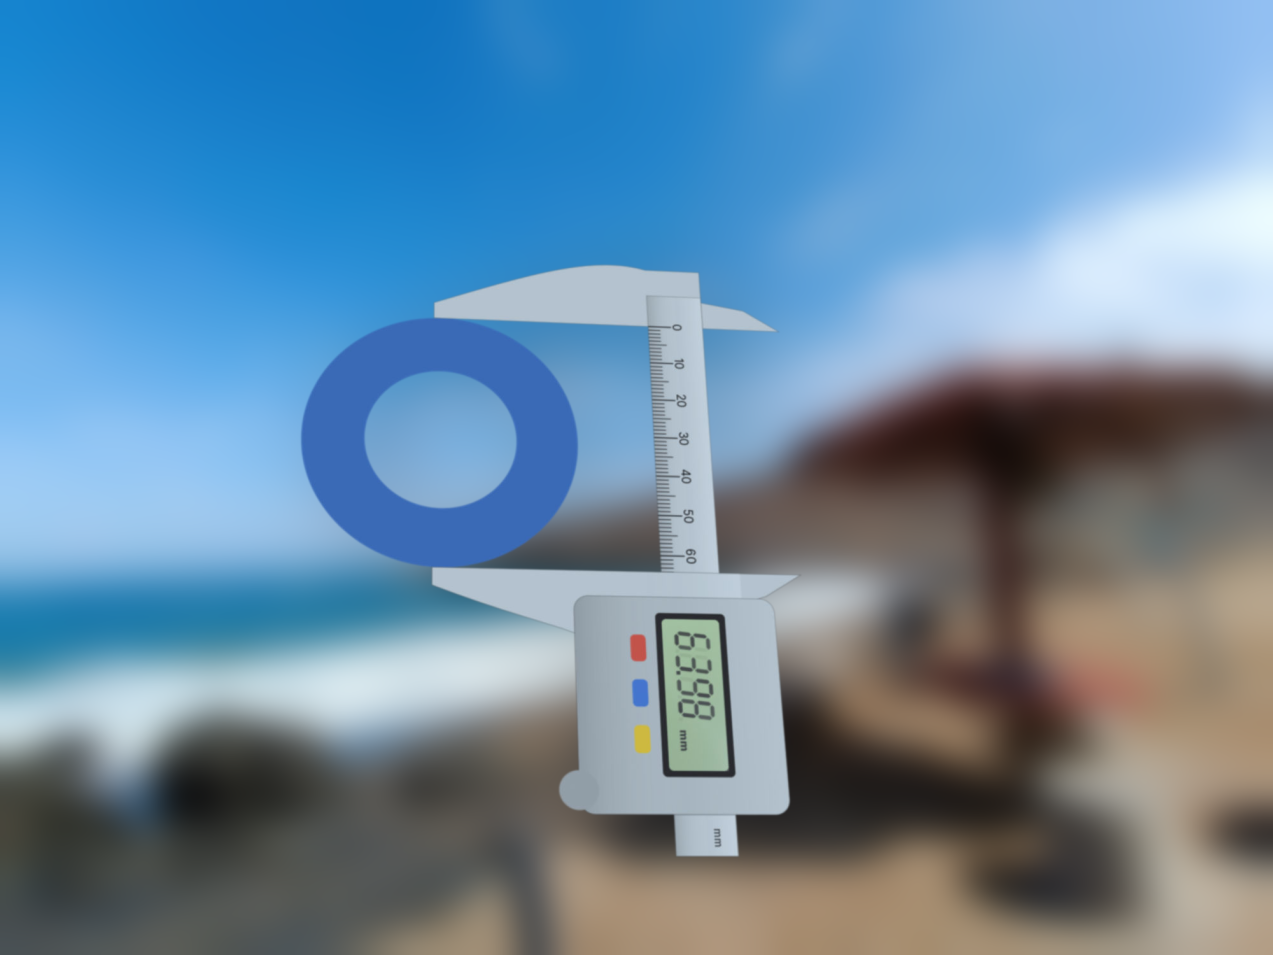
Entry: **63.98** mm
